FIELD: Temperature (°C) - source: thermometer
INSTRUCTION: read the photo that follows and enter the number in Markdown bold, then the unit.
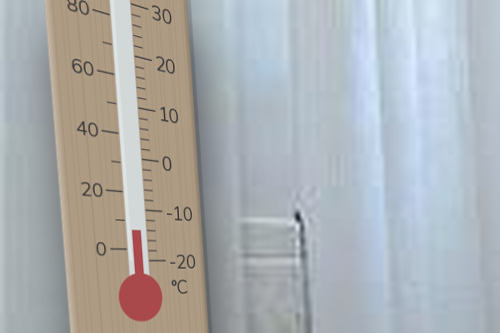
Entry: **-14** °C
